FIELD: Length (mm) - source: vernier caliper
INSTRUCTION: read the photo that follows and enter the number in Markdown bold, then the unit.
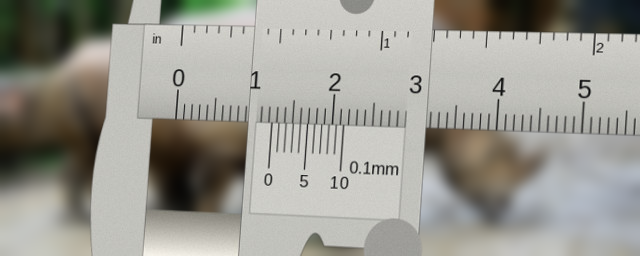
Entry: **12.4** mm
